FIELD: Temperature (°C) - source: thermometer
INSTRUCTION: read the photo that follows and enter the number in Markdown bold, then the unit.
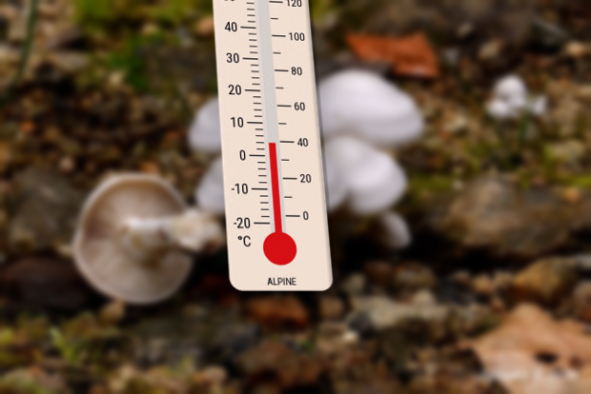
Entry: **4** °C
